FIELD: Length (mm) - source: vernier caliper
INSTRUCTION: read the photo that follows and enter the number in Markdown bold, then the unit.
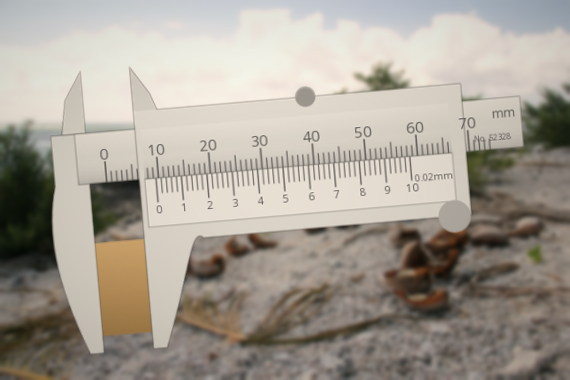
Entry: **9.5** mm
